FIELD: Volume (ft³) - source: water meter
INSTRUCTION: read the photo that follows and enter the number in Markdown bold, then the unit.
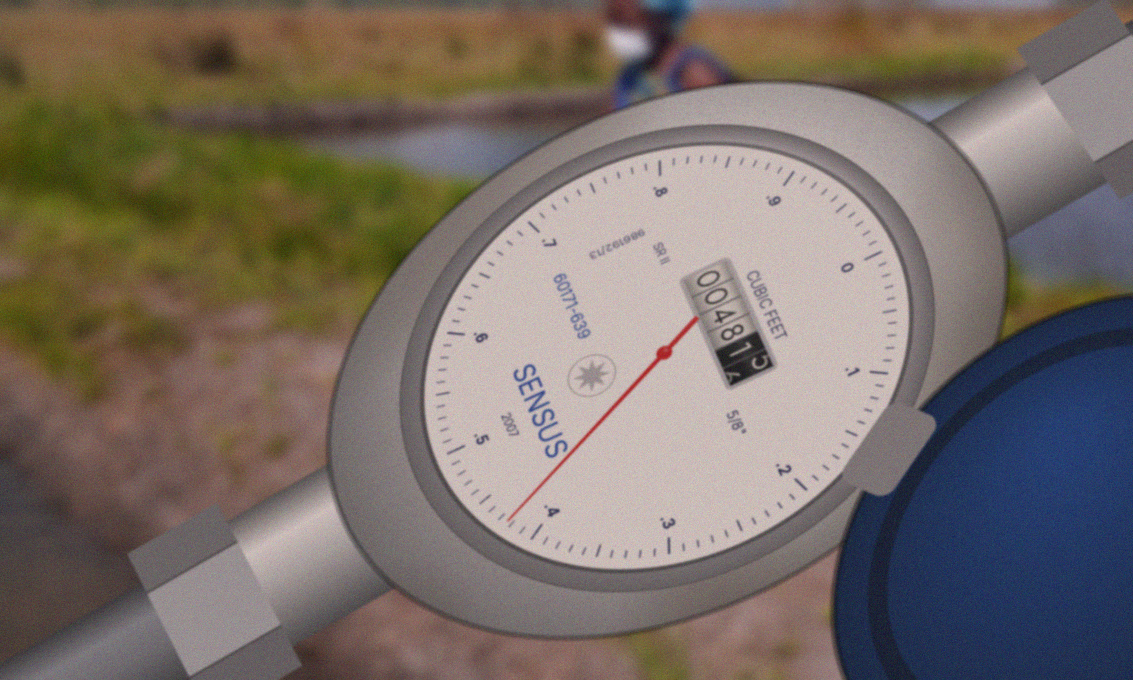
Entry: **4815.42** ft³
